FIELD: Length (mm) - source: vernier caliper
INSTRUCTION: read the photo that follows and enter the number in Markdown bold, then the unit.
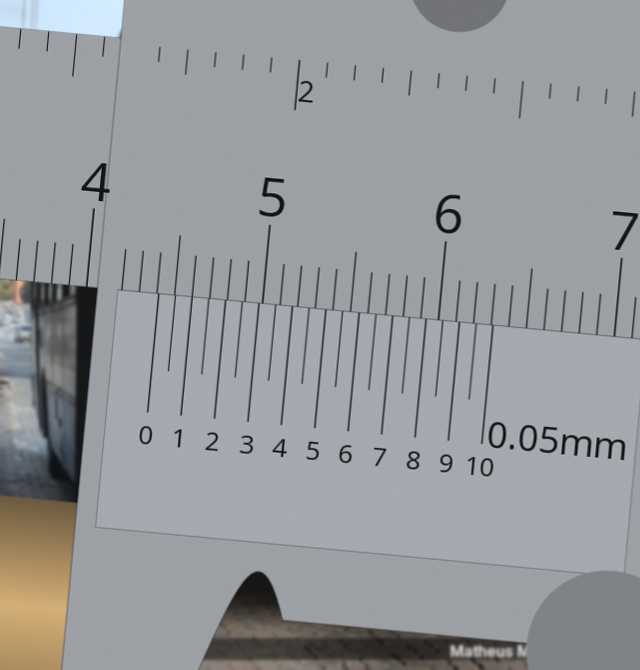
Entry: **44.1** mm
